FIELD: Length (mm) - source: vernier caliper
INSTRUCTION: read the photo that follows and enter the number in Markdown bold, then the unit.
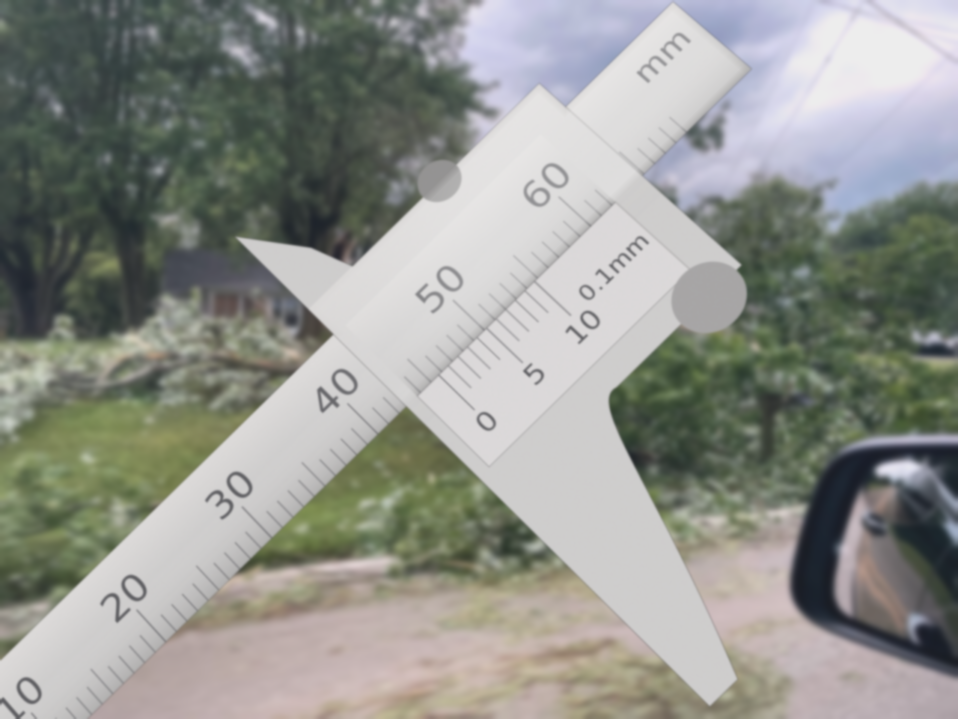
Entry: **45.7** mm
